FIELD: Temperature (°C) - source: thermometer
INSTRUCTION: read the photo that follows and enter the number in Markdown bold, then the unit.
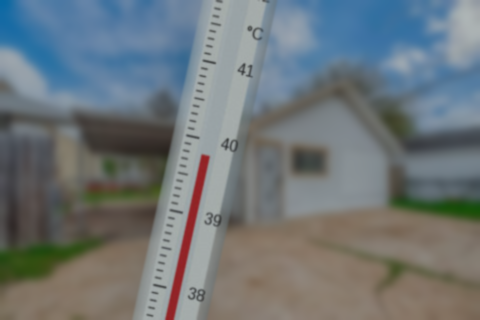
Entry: **39.8** °C
